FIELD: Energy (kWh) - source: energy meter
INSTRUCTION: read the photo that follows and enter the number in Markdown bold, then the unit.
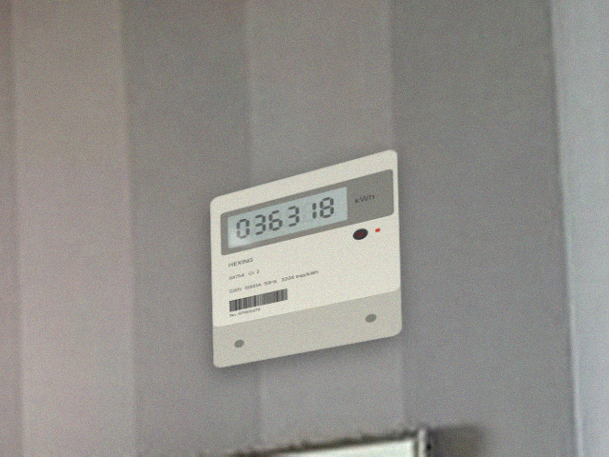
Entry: **36318** kWh
